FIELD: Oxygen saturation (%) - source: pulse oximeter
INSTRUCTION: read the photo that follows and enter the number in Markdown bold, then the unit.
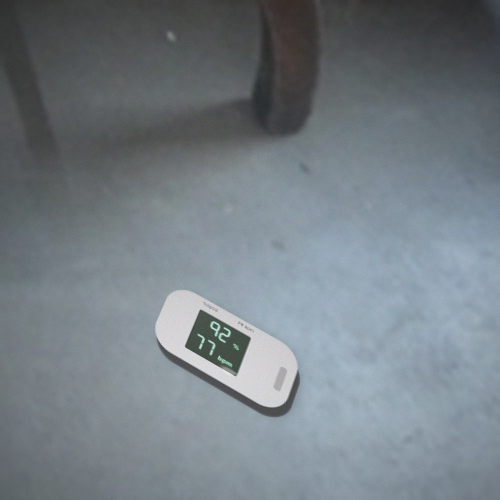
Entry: **92** %
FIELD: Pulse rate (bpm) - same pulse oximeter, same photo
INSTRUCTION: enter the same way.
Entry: **77** bpm
